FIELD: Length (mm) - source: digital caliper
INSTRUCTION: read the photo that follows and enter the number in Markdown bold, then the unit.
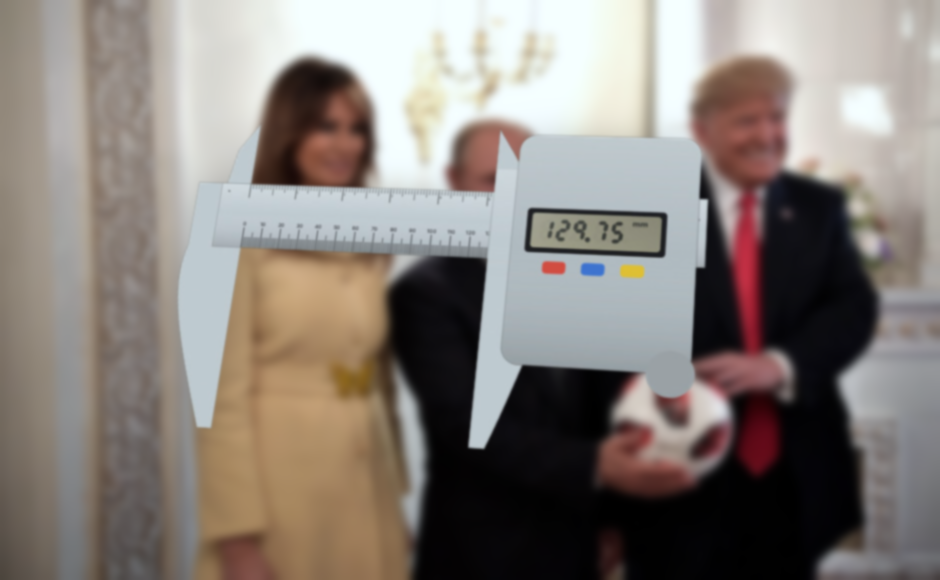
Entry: **129.75** mm
